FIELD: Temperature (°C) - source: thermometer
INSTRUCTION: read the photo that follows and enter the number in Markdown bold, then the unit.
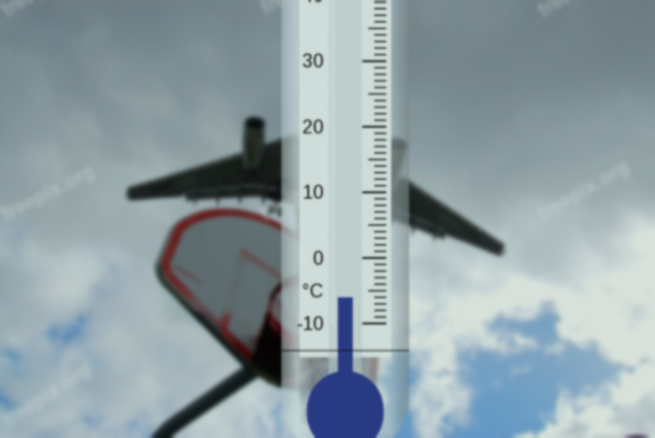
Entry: **-6** °C
